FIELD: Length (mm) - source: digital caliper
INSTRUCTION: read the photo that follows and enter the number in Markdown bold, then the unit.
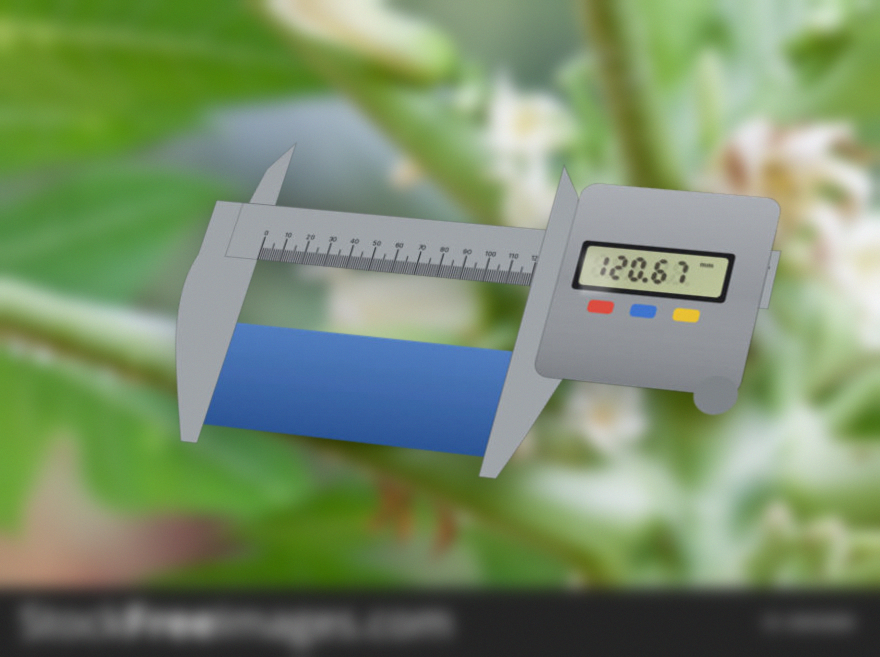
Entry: **120.67** mm
